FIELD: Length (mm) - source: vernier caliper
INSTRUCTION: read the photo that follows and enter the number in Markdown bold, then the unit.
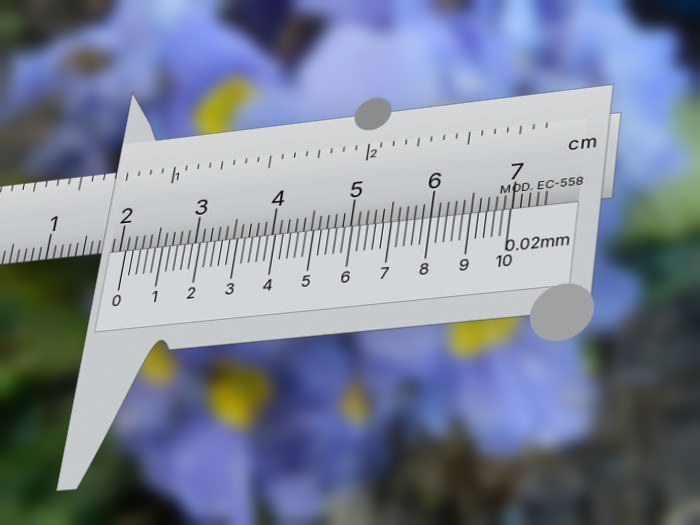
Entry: **20.8** mm
